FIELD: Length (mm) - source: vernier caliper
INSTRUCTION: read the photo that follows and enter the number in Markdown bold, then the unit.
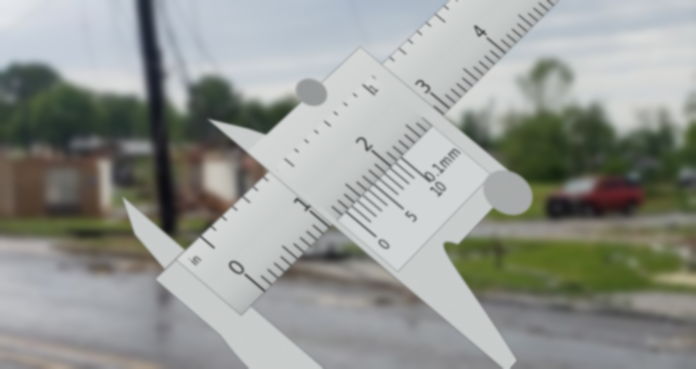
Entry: **12.6** mm
